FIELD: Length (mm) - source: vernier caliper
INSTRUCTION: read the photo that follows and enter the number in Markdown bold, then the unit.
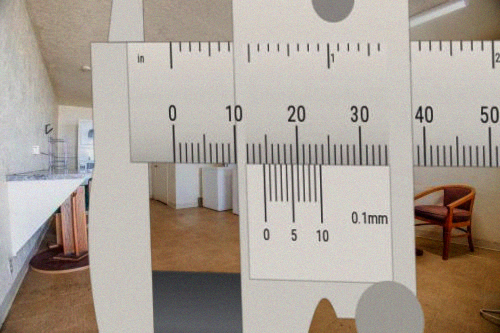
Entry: **14.6** mm
